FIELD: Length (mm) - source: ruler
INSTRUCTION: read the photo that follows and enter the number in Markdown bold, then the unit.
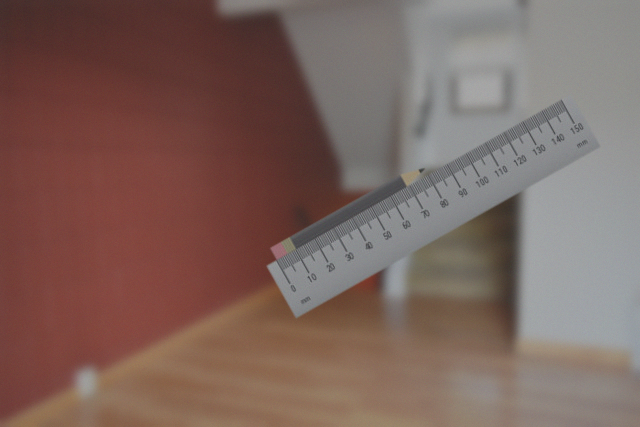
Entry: **80** mm
